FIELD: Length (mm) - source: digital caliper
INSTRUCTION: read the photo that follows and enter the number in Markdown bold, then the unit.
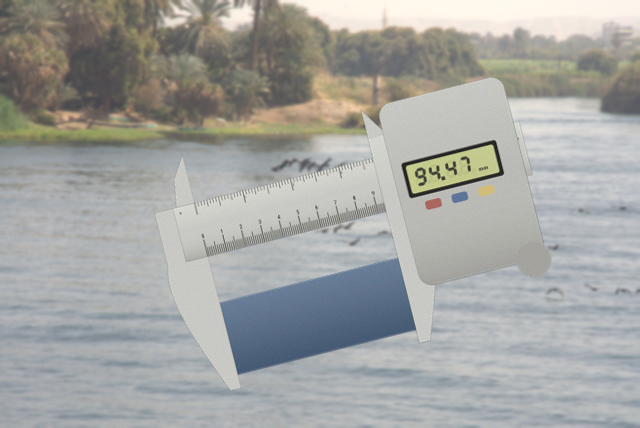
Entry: **94.47** mm
